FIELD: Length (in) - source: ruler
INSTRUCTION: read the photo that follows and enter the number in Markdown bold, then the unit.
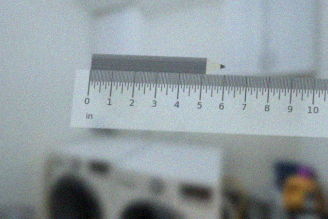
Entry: **6** in
